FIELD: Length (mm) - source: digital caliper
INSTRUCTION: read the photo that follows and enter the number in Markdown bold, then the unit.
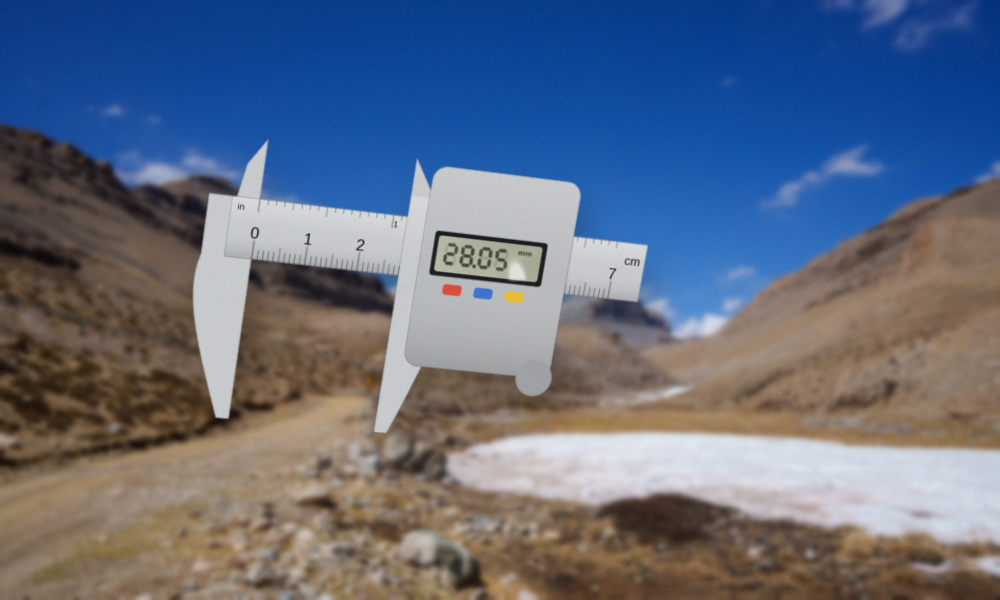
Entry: **28.05** mm
